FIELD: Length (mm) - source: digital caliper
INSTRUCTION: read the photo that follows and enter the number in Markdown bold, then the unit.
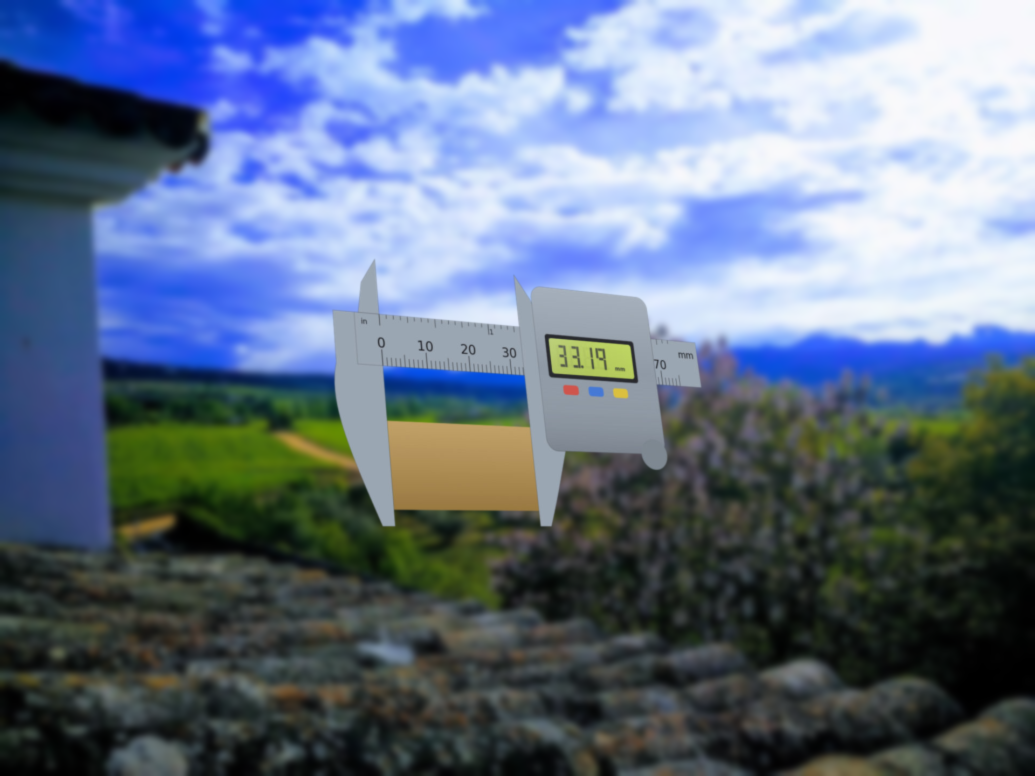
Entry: **33.19** mm
